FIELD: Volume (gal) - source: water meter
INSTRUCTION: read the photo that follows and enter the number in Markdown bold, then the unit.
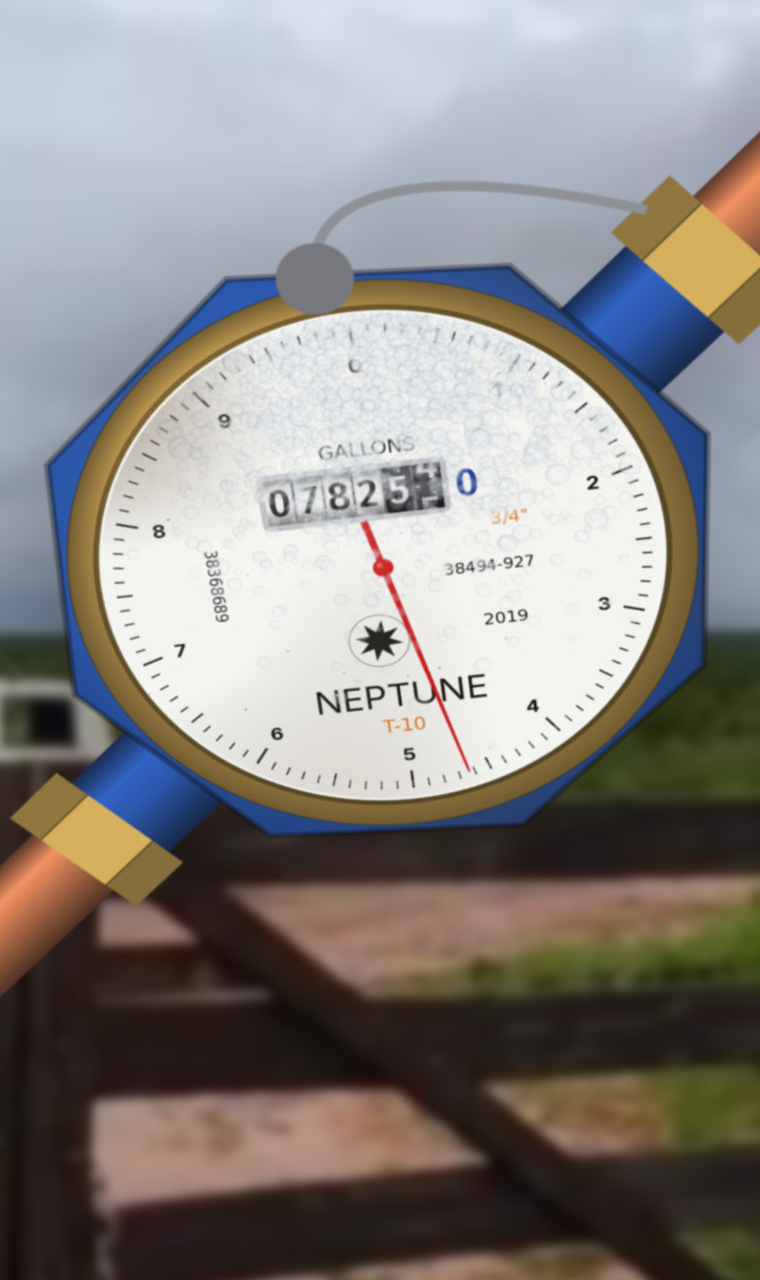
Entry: **782544.6** gal
